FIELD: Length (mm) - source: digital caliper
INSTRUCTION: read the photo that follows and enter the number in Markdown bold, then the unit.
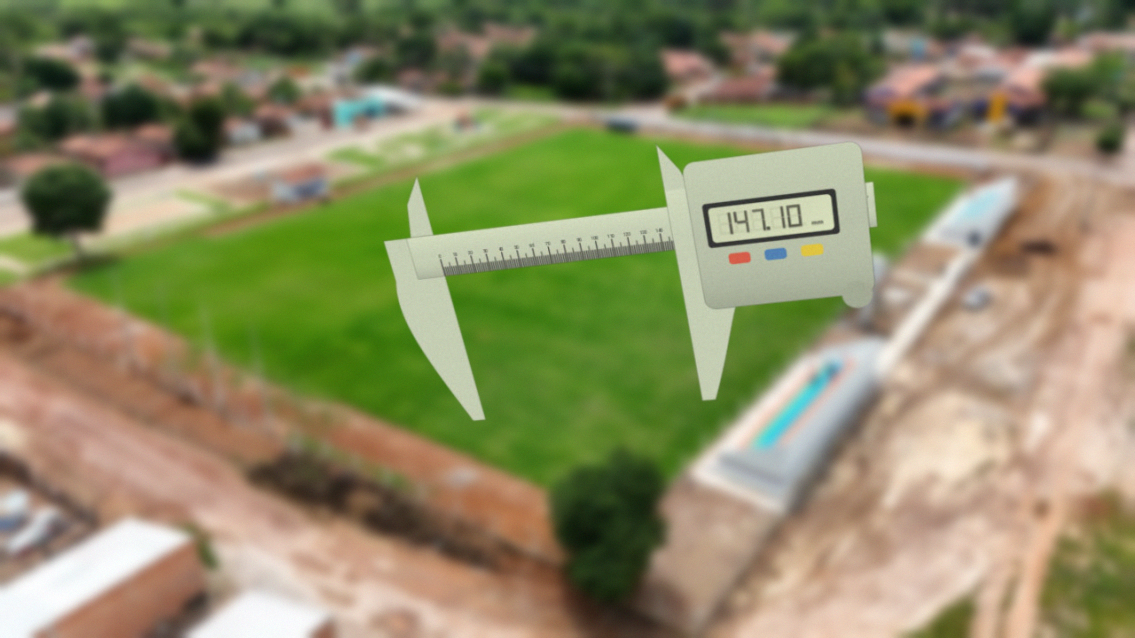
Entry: **147.10** mm
